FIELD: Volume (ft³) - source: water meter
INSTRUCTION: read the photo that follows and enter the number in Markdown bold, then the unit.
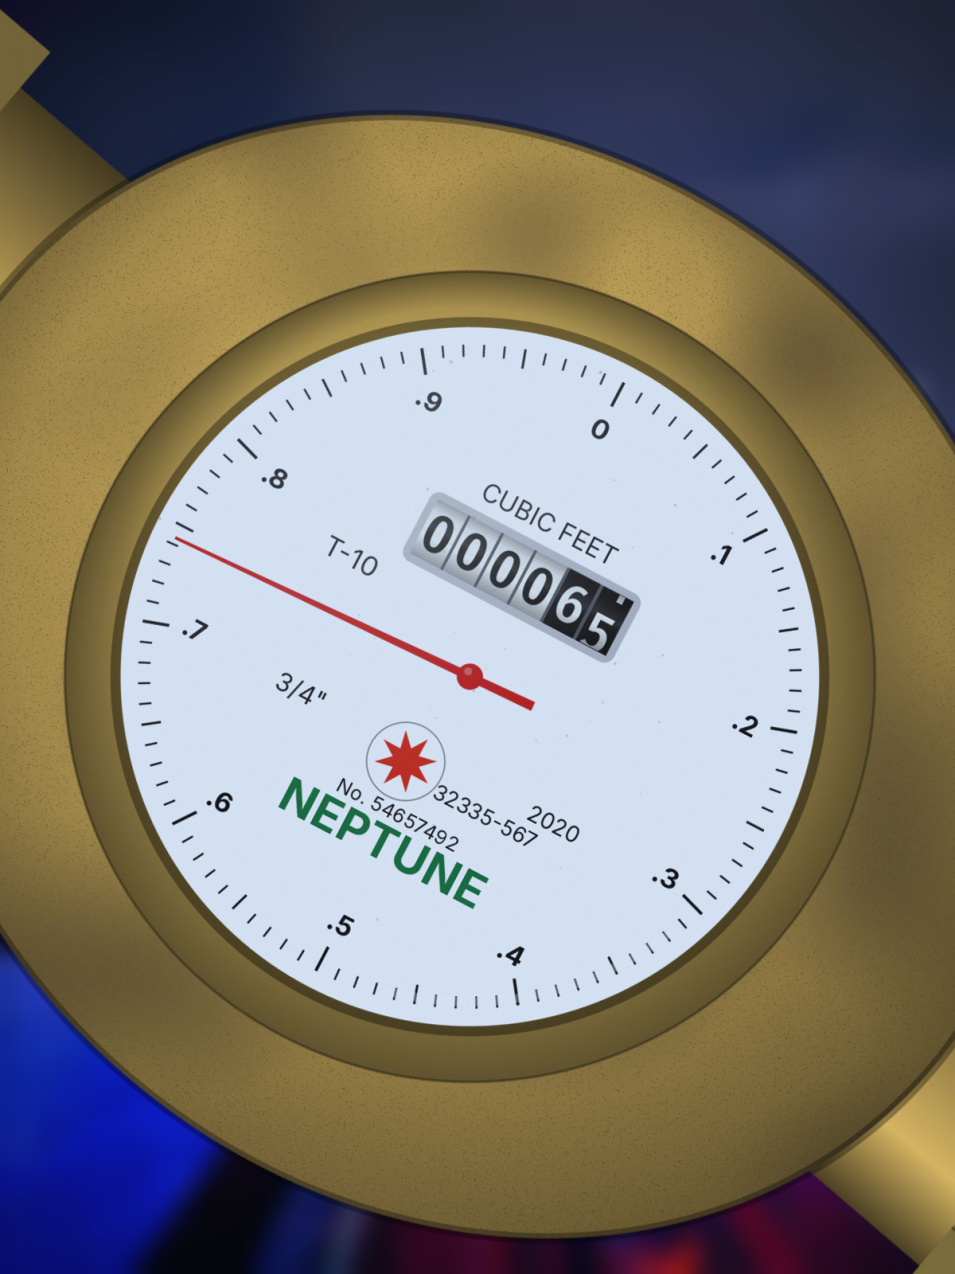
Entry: **64.74** ft³
